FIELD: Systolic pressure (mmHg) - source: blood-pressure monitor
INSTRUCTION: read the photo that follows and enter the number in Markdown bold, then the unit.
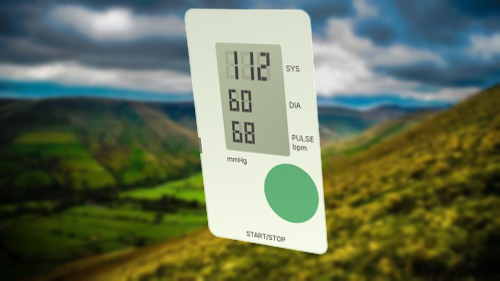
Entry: **112** mmHg
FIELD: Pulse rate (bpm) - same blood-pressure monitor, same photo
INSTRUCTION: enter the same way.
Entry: **68** bpm
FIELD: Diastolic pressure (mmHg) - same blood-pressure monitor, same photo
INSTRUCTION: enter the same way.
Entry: **60** mmHg
